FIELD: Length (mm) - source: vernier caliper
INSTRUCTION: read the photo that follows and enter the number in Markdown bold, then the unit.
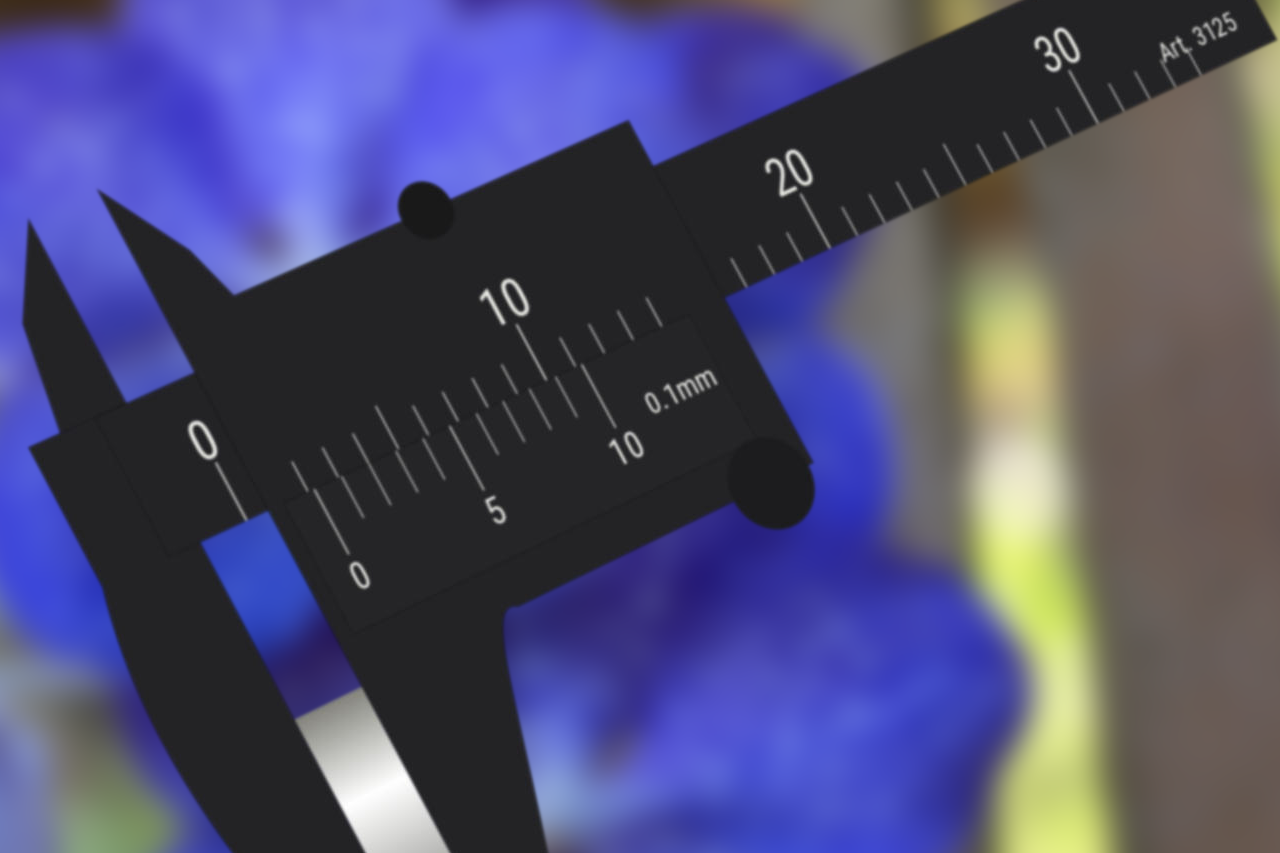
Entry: **2.2** mm
